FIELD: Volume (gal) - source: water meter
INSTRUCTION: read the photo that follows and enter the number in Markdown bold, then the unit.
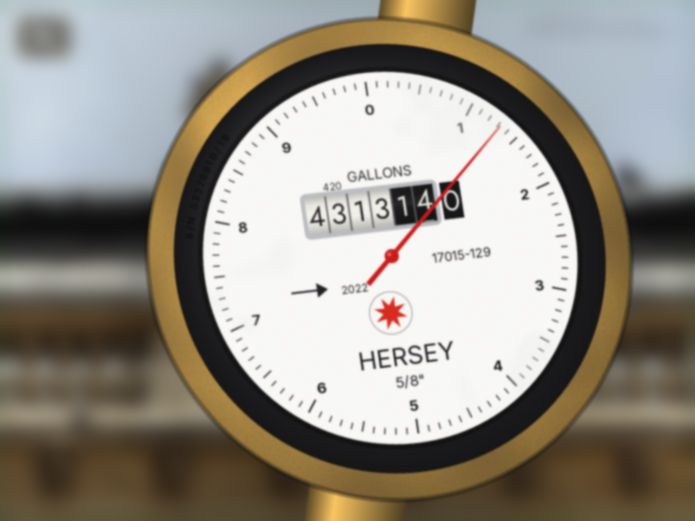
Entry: **4313141.3** gal
